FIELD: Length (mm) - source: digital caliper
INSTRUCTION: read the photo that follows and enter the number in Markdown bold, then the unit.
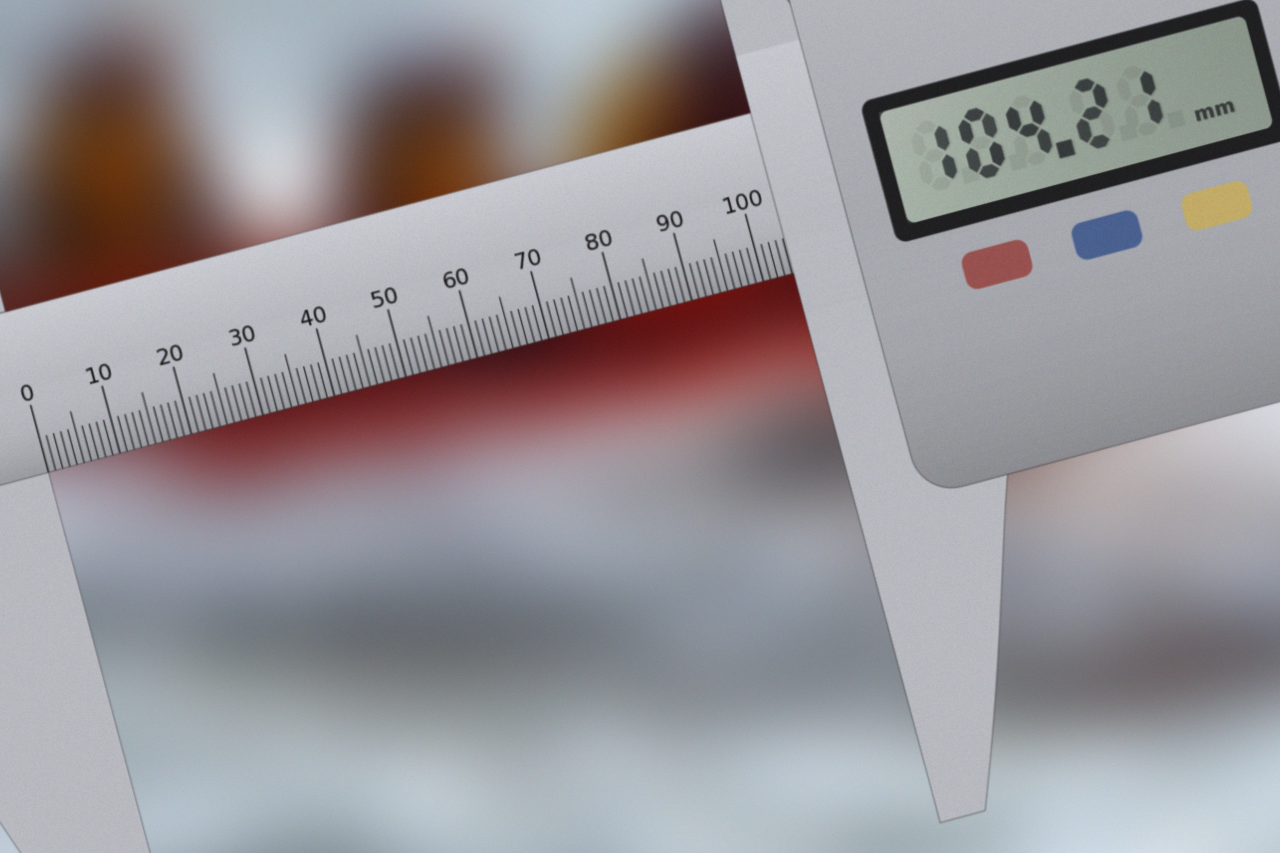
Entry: **104.21** mm
